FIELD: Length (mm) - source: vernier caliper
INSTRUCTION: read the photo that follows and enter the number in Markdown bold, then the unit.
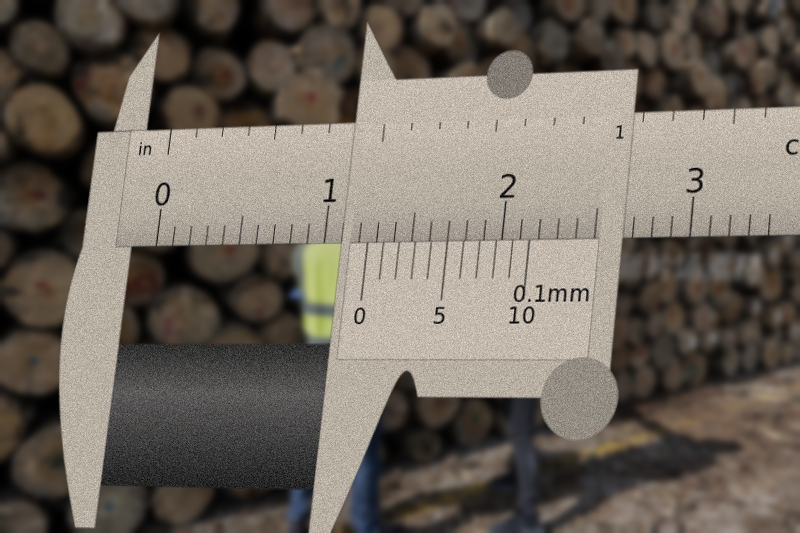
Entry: **12.5** mm
